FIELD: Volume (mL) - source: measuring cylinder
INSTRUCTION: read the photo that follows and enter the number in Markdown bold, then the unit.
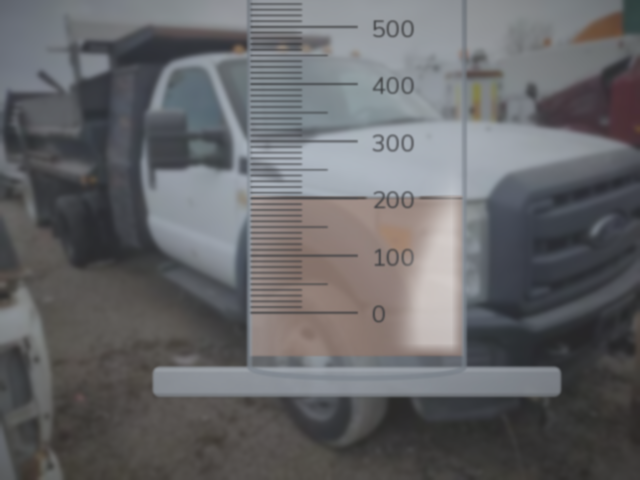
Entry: **200** mL
